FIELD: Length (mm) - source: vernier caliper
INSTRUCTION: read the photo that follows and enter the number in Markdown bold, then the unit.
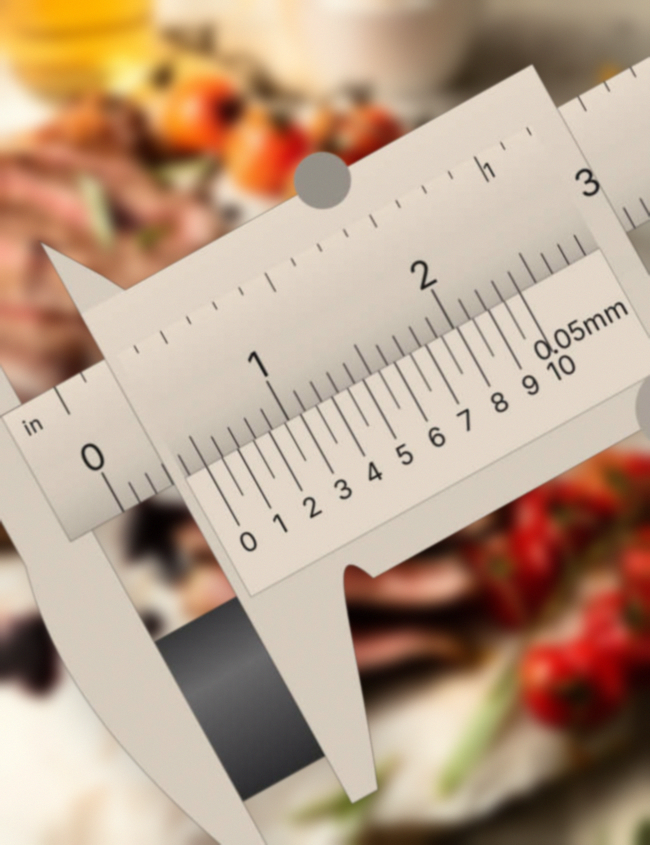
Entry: **5.0** mm
